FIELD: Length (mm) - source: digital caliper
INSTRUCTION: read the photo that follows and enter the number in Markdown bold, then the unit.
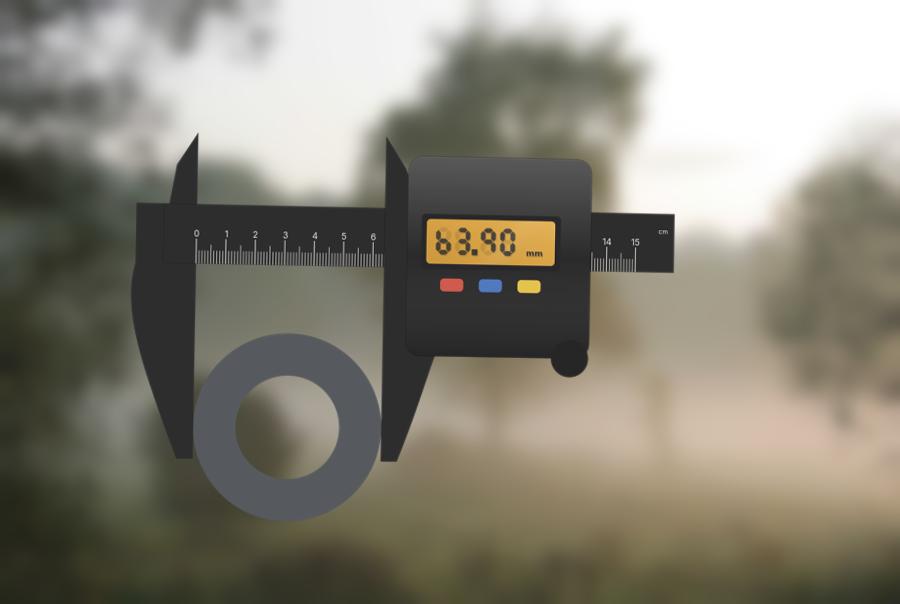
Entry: **63.90** mm
